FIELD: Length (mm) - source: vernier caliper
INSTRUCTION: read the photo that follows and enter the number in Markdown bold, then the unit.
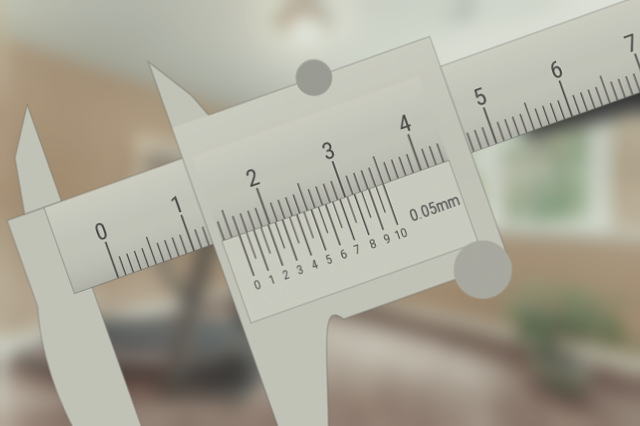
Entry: **16.0** mm
